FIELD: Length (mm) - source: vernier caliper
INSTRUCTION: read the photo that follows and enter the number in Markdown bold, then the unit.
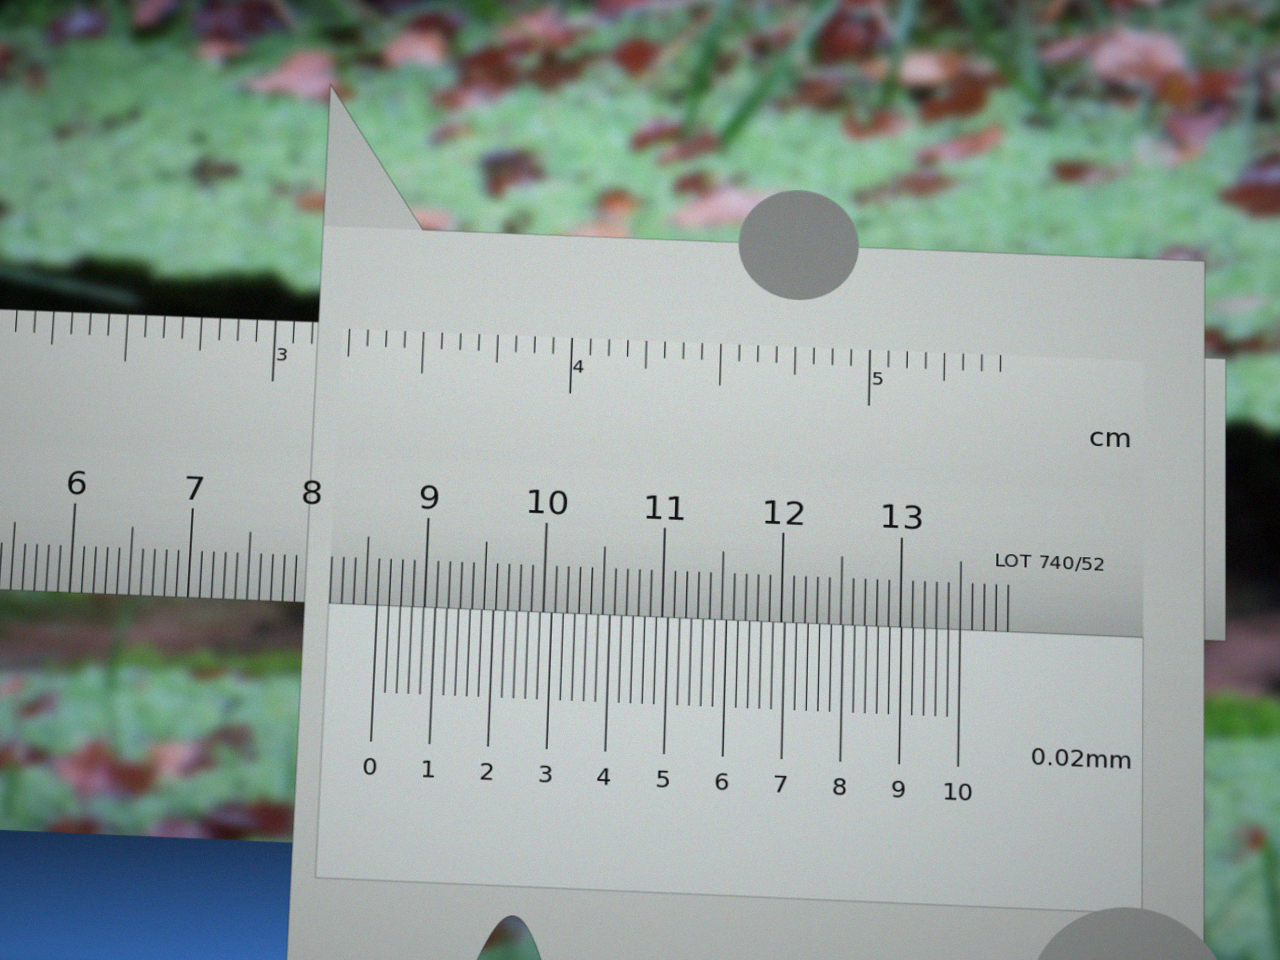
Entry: **86.0** mm
